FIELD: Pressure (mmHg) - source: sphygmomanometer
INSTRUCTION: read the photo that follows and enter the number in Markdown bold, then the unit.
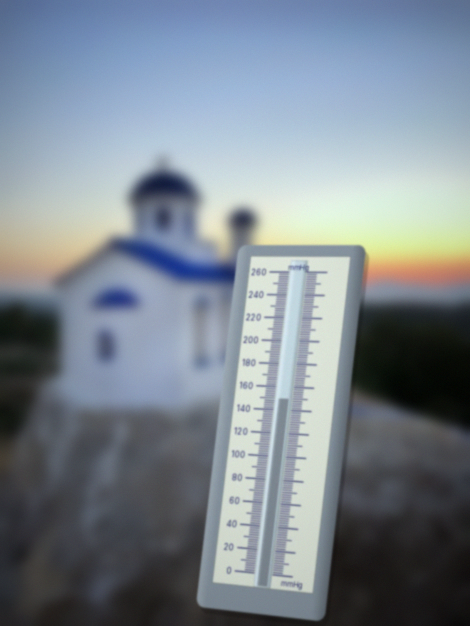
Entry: **150** mmHg
